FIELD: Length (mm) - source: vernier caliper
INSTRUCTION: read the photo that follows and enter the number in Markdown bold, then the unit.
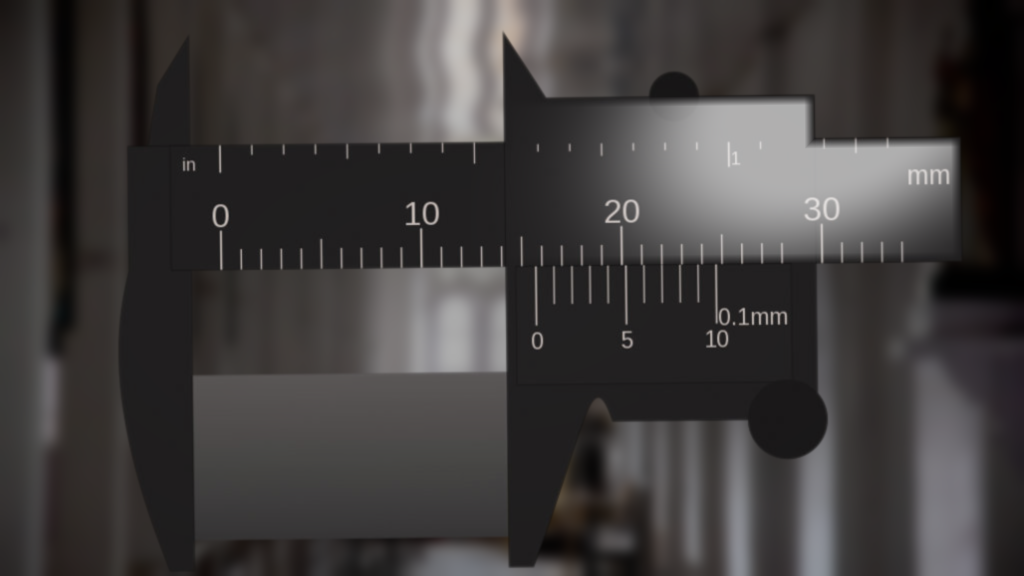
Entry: **15.7** mm
